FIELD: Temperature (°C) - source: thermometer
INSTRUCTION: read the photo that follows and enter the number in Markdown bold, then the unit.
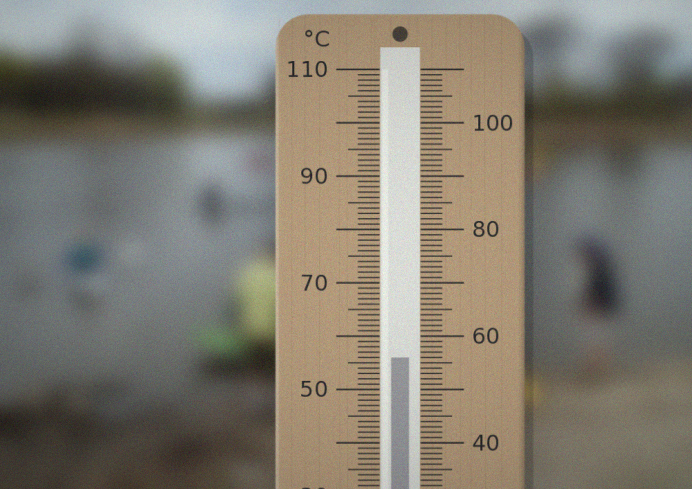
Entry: **56** °C
